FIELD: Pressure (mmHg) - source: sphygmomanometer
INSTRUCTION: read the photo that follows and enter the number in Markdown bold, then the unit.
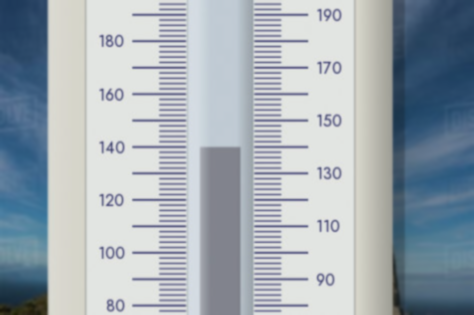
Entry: **140** mmHg
